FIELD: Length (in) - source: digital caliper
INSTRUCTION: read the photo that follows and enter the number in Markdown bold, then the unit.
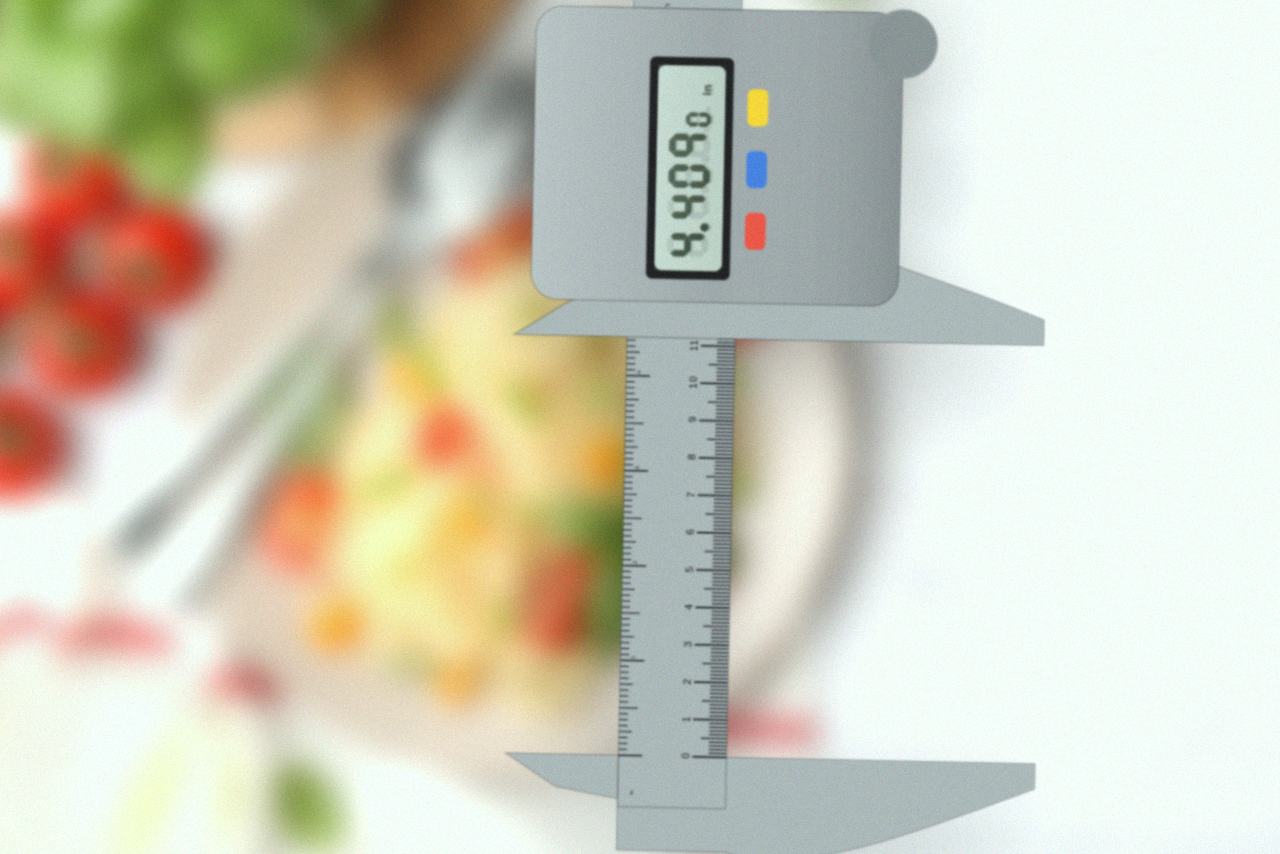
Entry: **4.4090** in
